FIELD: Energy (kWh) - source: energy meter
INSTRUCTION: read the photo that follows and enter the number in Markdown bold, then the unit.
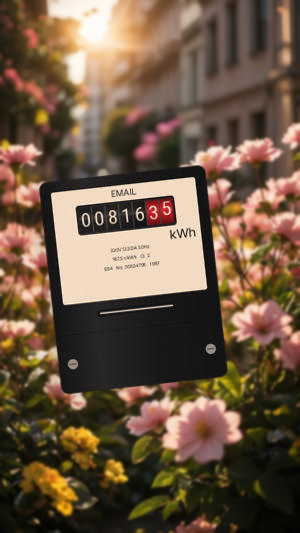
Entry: **816.35** kWh
